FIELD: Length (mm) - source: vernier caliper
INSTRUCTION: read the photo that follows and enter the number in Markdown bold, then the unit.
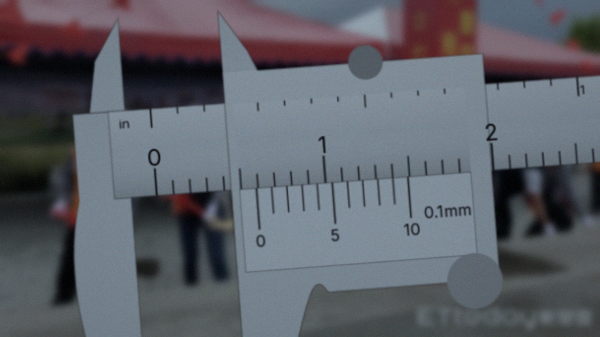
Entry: **5.9** mm
